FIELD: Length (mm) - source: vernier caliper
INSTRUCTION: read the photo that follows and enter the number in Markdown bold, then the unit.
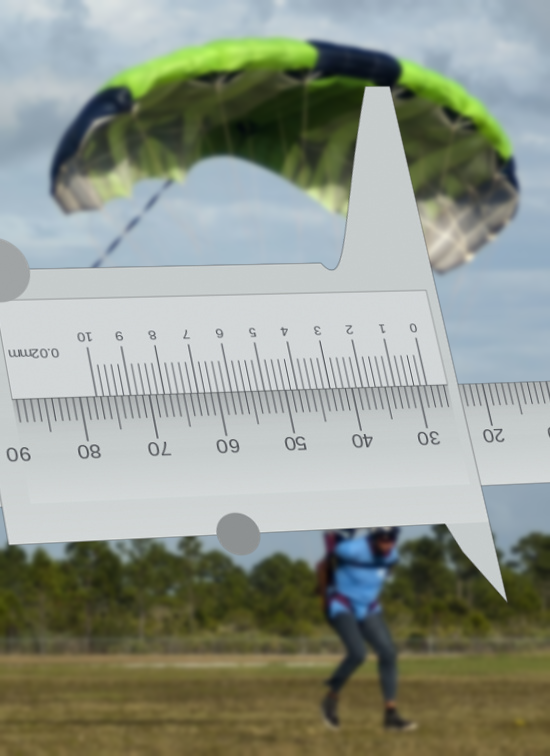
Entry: **28.6** mm
